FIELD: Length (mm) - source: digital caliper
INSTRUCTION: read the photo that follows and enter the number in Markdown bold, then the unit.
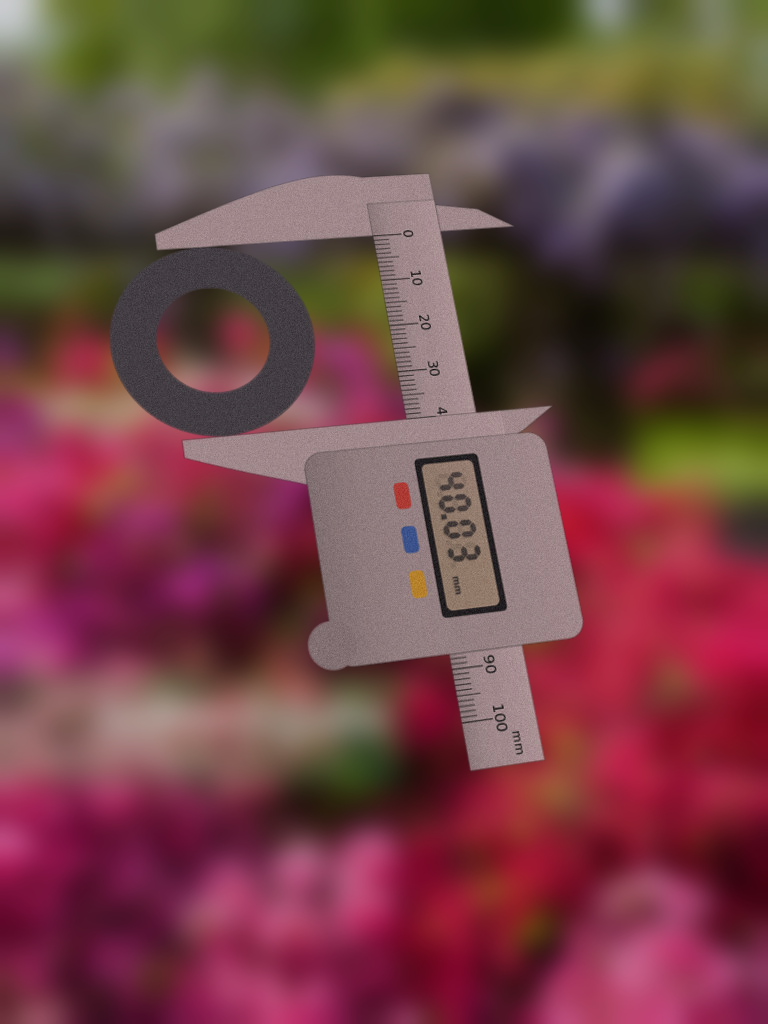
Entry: **40.03** mm
